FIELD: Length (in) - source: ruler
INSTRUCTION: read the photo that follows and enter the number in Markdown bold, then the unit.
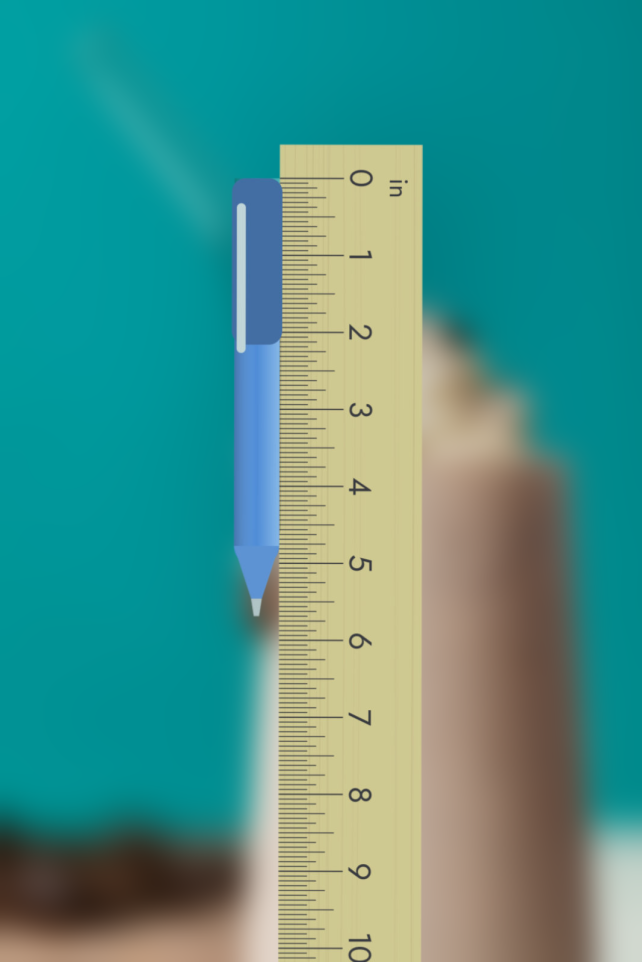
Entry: **5.6875** in
